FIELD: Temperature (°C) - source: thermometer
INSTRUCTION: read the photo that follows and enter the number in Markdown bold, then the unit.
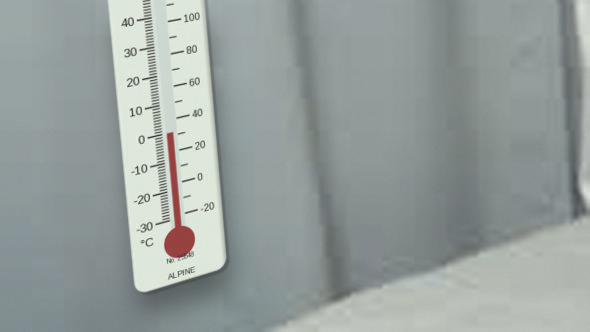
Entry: **0** °C
